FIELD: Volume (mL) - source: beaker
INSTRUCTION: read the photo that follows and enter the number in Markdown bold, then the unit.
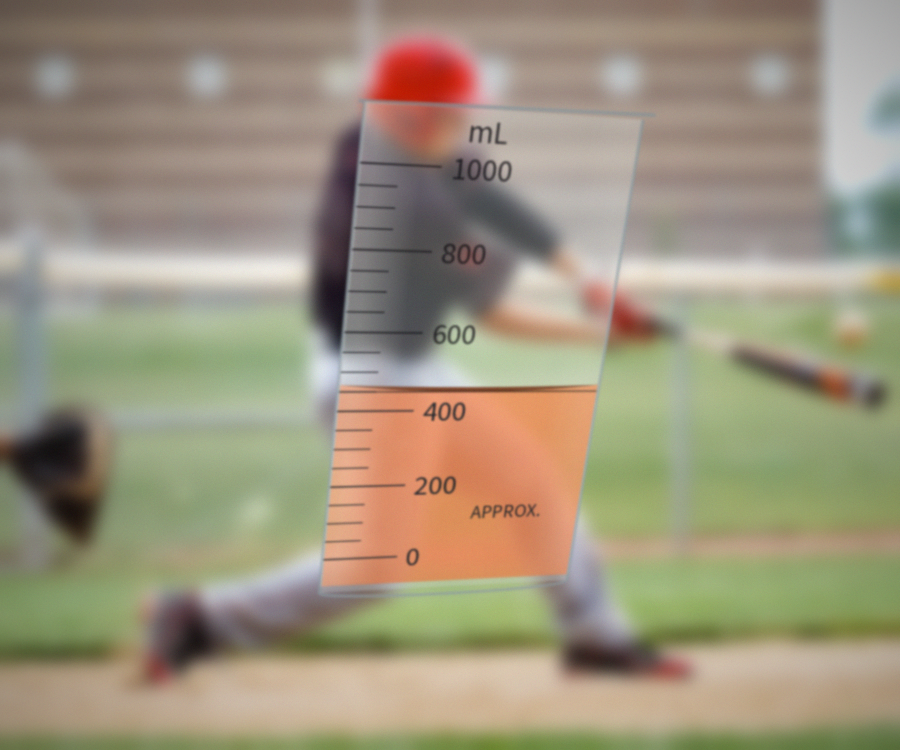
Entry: **450** mL
